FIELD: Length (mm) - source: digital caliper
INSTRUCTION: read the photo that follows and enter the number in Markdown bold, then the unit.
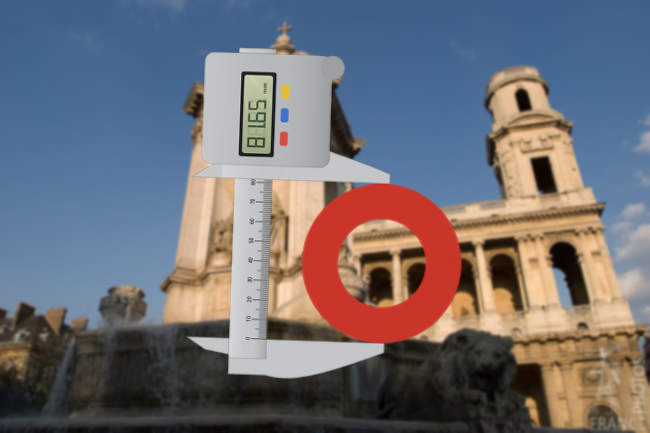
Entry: **81.65** mm
